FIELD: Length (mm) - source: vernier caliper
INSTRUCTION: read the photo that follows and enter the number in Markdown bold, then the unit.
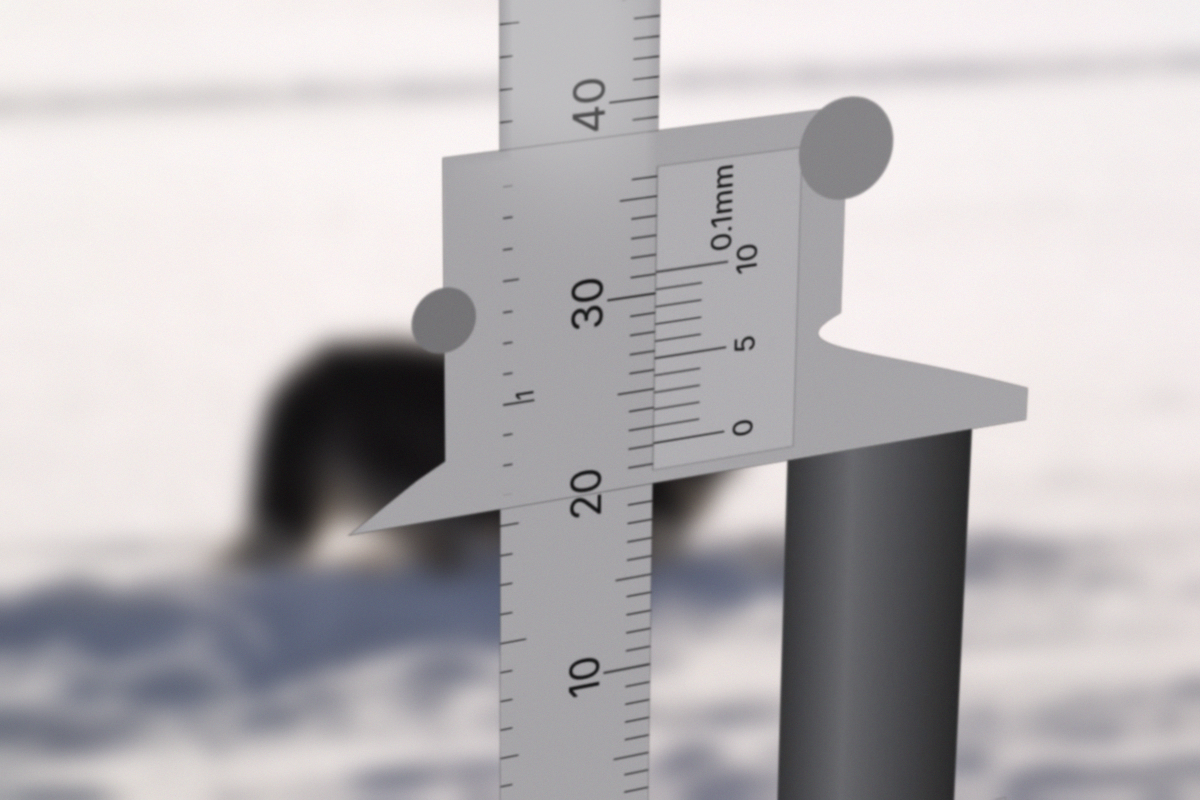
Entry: **22.1** mm
